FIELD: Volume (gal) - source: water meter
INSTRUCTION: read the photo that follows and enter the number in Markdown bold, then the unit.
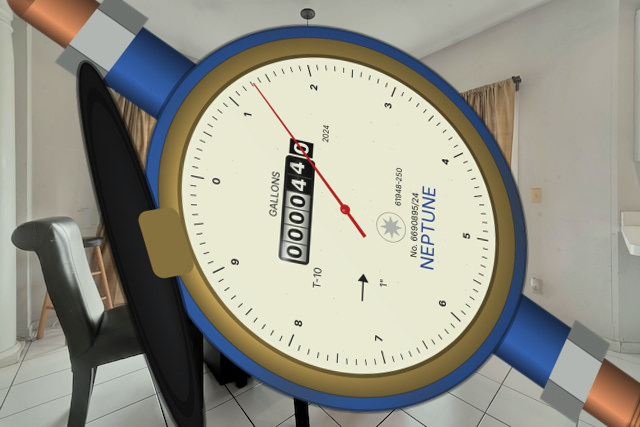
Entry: **441.3** gal
